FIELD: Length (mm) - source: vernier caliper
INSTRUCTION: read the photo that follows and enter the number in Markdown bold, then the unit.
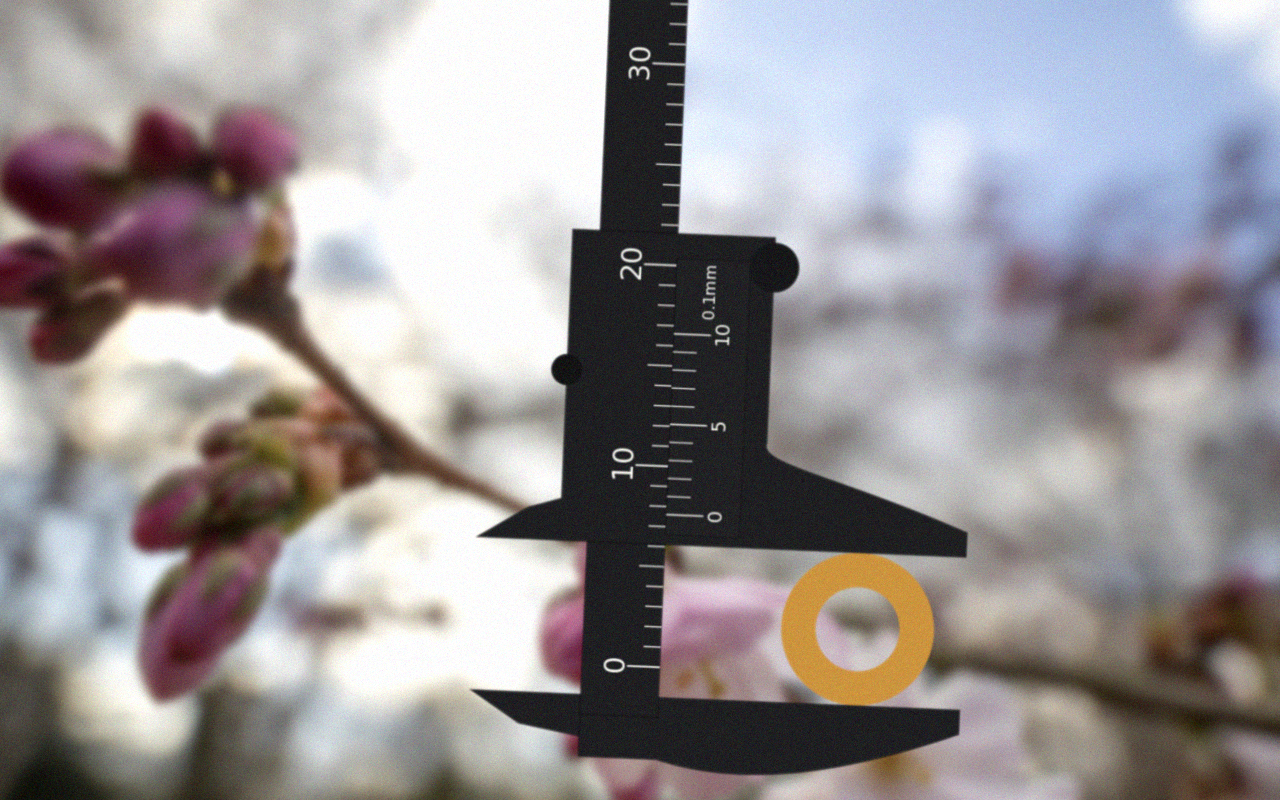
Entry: **7.6** mm
